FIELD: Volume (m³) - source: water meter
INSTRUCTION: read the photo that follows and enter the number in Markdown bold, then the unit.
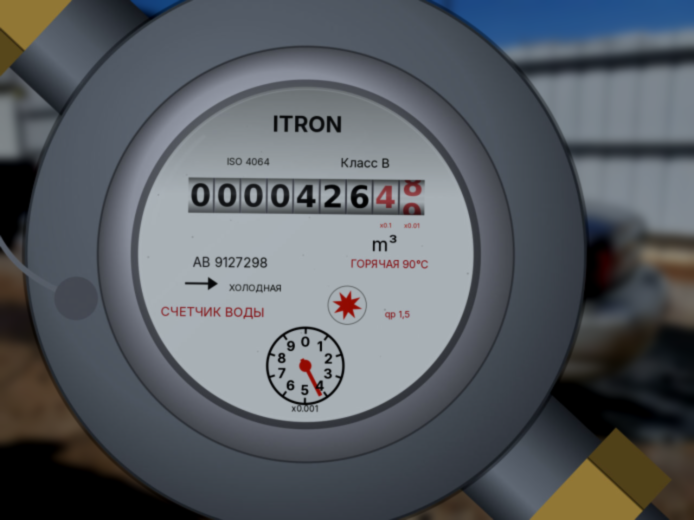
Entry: **426.484** m³
